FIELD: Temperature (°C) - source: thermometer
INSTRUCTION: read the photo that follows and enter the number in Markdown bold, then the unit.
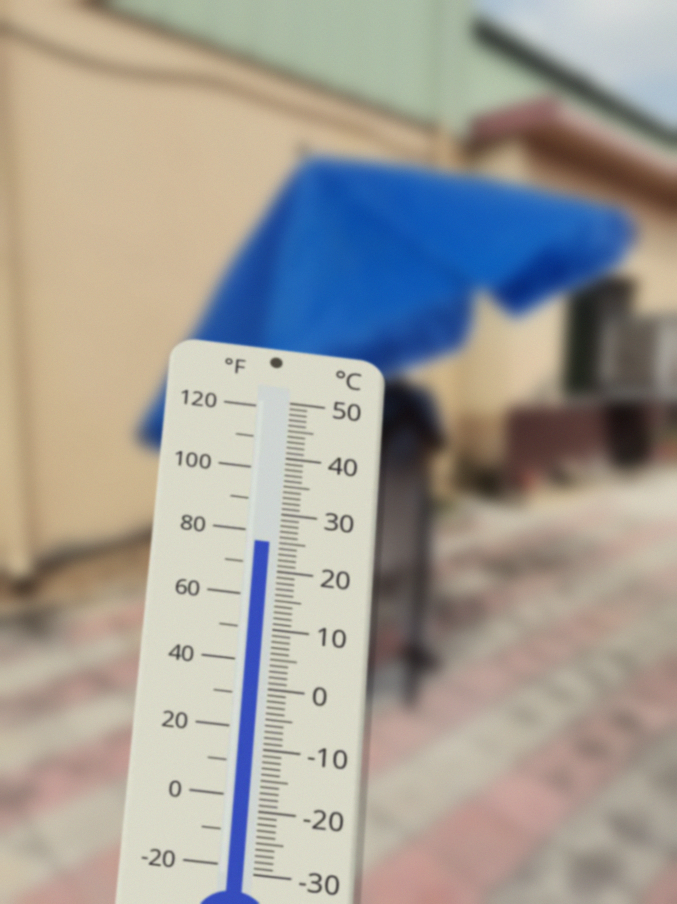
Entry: **25** °C
